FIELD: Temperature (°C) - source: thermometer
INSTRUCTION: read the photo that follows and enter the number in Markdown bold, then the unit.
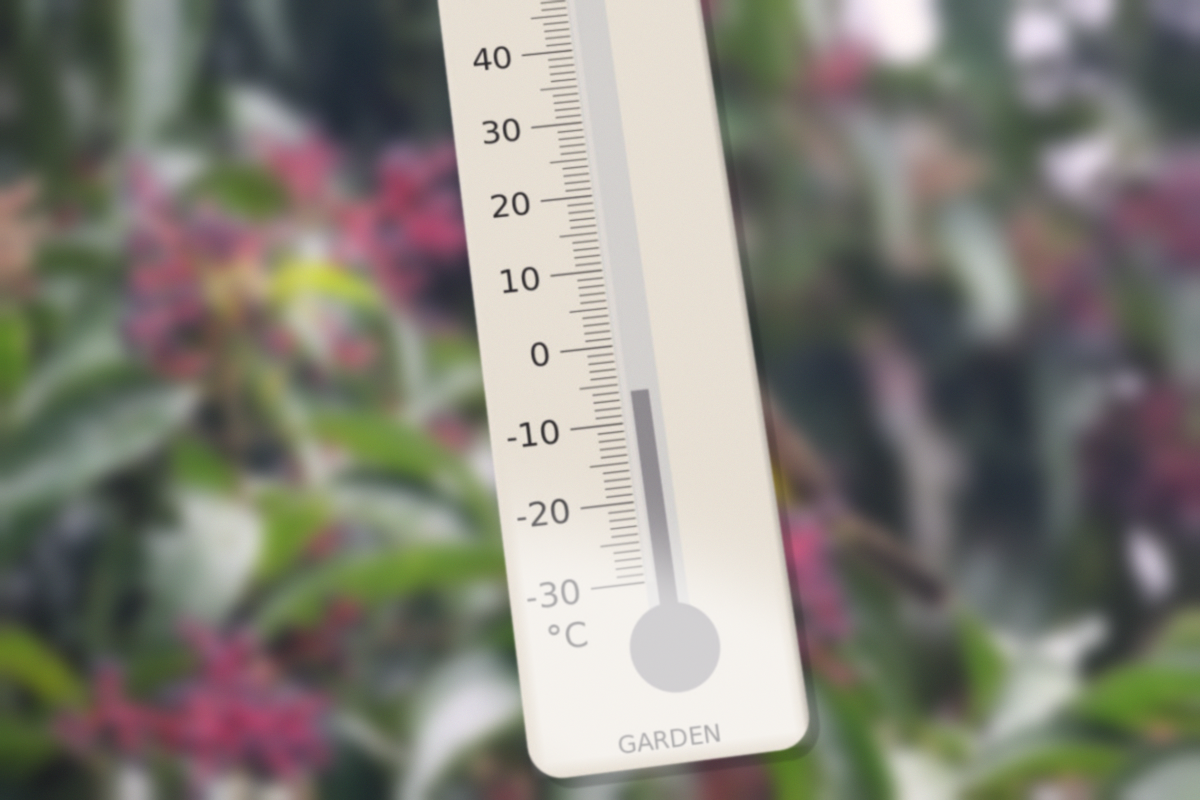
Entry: **-6** °C
